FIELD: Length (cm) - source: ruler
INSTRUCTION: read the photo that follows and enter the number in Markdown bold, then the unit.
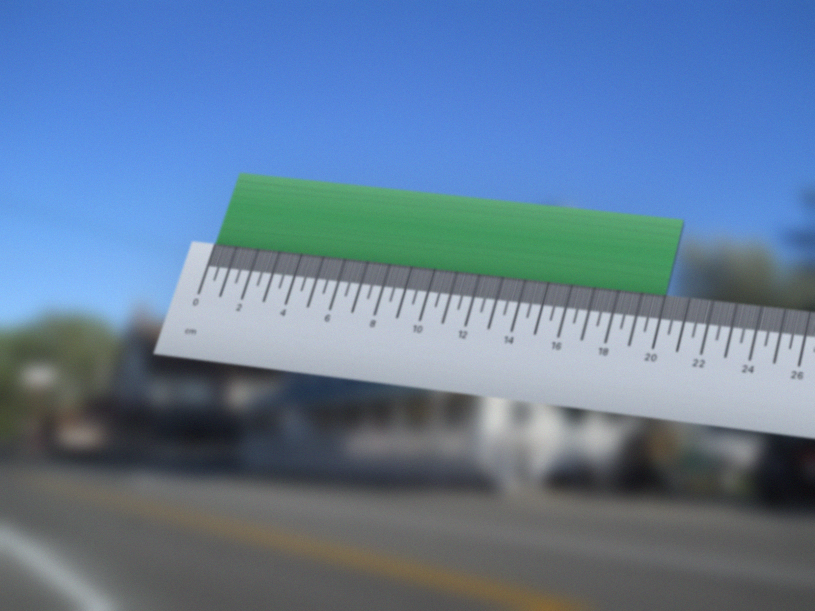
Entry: **20** cm
